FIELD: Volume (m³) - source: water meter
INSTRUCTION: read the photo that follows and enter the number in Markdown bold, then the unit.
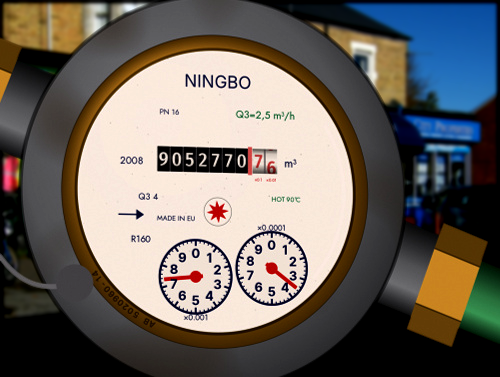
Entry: **9052770.7573** m³
